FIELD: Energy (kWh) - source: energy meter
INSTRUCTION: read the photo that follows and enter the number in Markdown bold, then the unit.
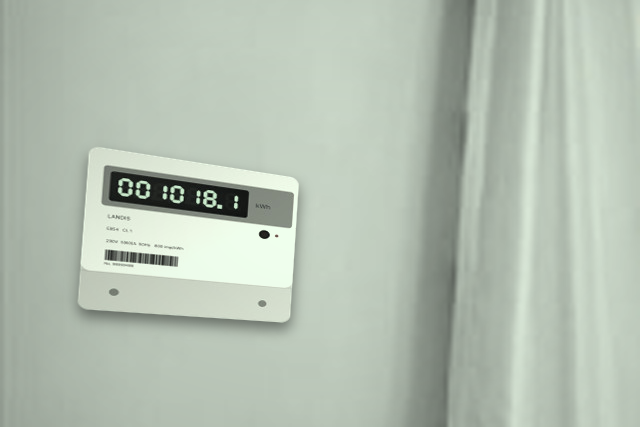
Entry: **1018.1** kWh
